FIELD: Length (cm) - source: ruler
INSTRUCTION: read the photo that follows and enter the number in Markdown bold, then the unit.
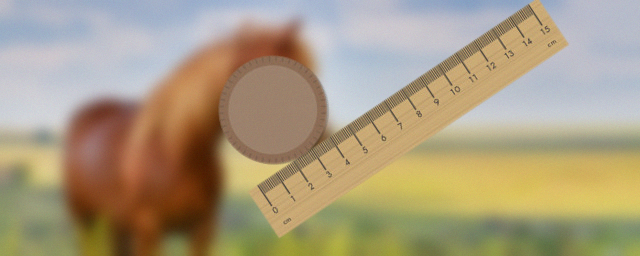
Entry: **5** cm
